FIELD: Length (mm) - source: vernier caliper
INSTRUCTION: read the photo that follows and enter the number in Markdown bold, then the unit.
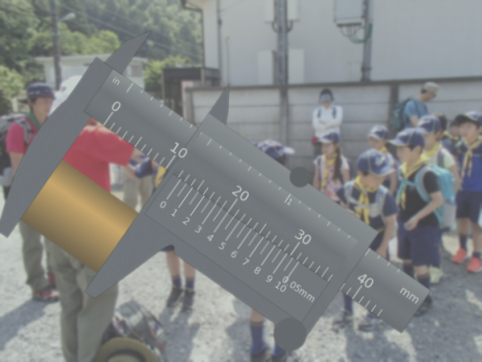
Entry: **12.4** mm
